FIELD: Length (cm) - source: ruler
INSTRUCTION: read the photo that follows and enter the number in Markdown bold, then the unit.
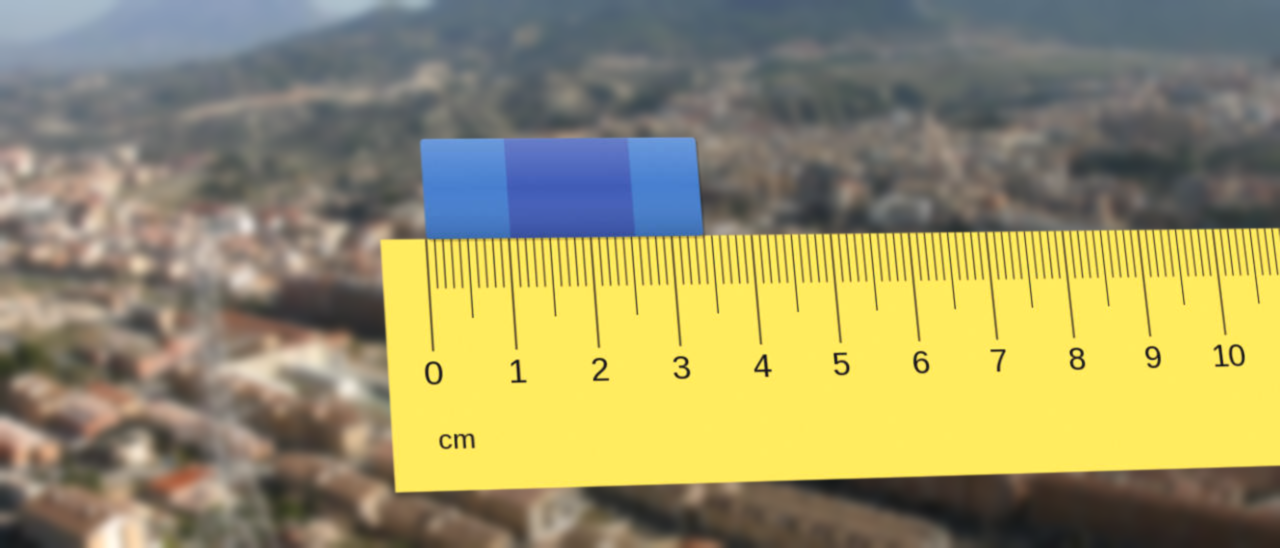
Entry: **3.4** cm
